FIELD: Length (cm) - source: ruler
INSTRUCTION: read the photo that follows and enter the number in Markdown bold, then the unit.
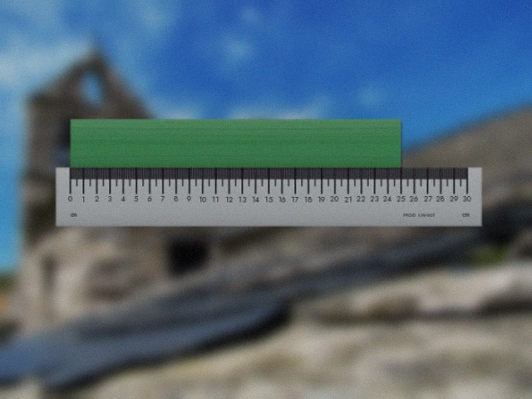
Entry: **25** cm
